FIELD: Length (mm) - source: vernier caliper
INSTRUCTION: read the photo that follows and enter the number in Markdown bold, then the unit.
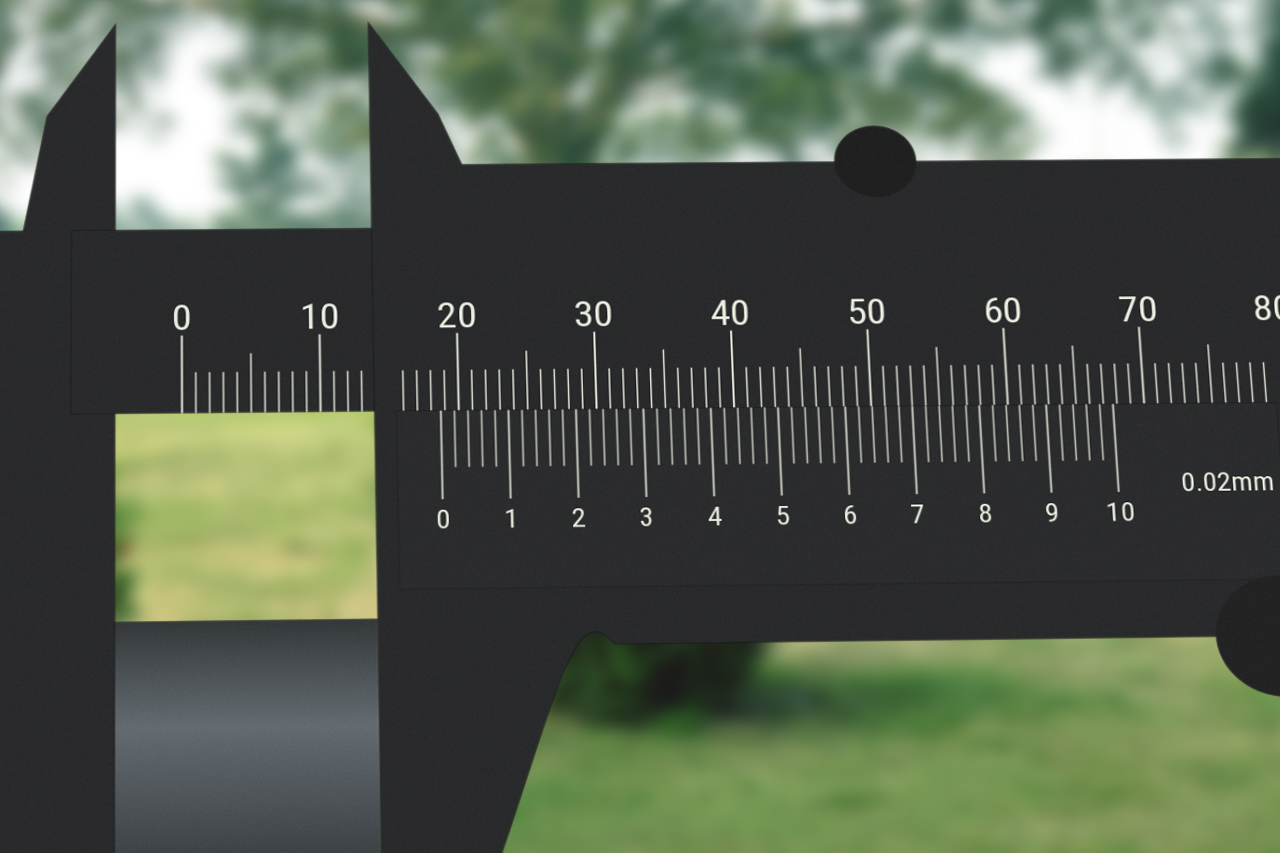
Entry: **18.7** mm
